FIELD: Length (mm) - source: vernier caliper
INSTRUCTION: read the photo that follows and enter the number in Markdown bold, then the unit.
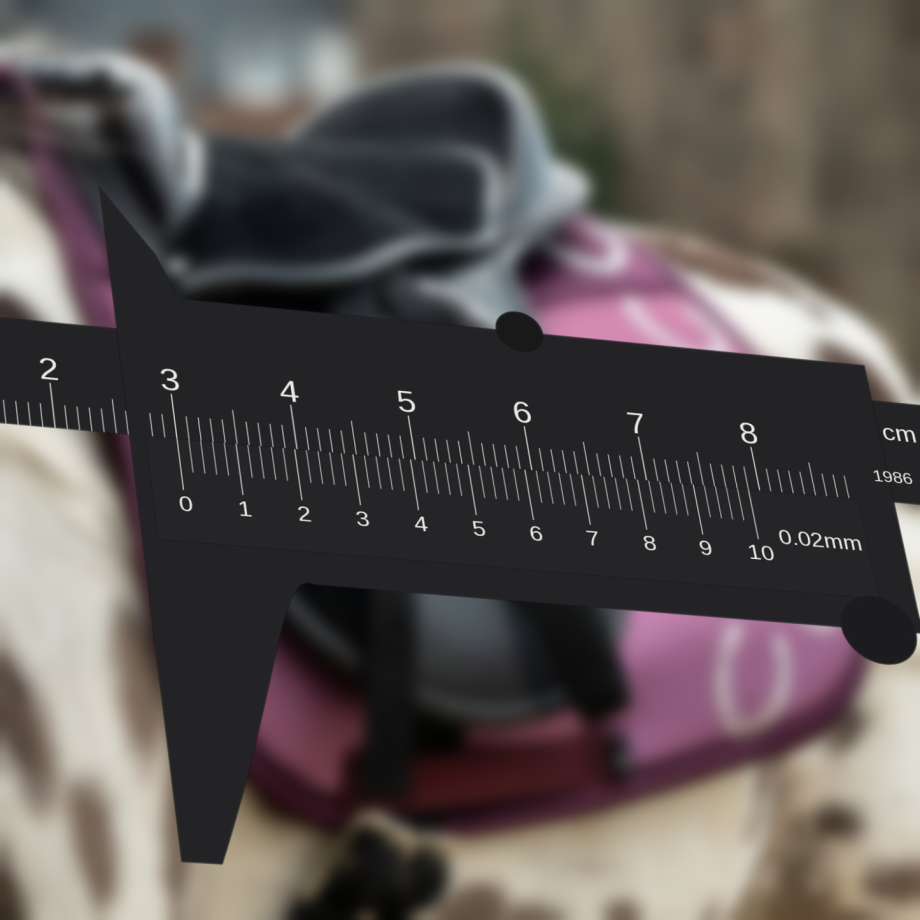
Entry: **30.0** mm
